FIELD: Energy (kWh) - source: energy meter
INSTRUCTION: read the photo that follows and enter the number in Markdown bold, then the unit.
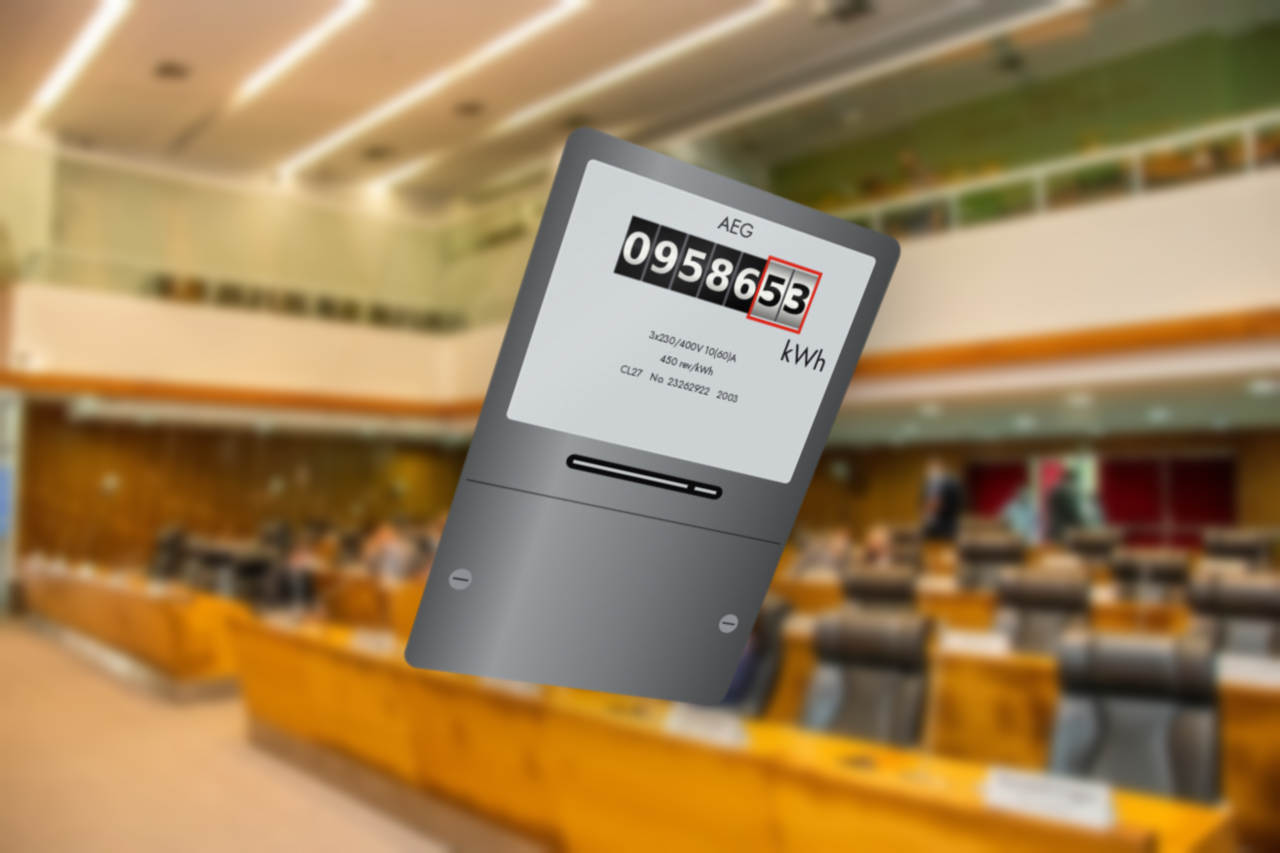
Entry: **9586.53** kWh
